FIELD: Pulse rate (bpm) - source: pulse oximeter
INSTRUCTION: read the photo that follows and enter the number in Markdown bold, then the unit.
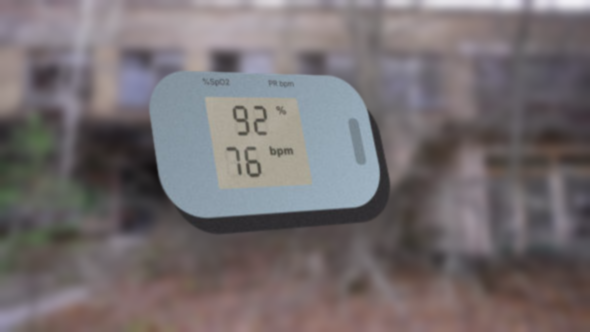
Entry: **76** bpm
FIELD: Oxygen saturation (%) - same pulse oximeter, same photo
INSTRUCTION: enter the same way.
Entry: **92** %
